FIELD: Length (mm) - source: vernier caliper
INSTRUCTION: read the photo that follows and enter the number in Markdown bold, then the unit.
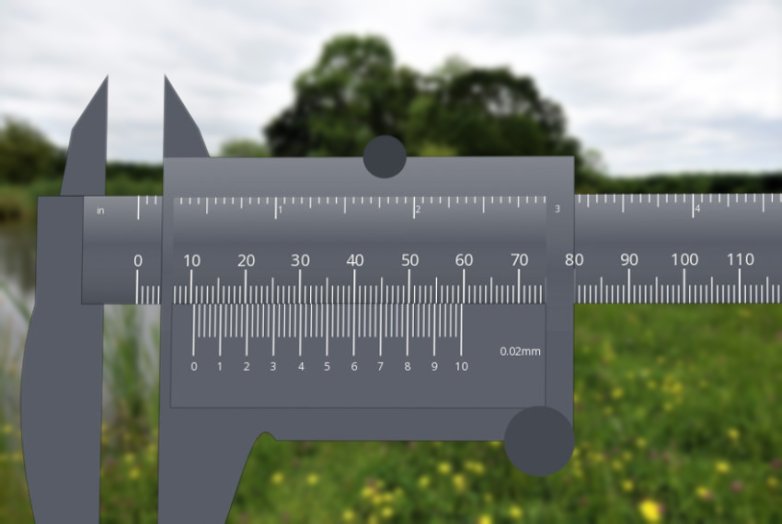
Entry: **10.6** mm
